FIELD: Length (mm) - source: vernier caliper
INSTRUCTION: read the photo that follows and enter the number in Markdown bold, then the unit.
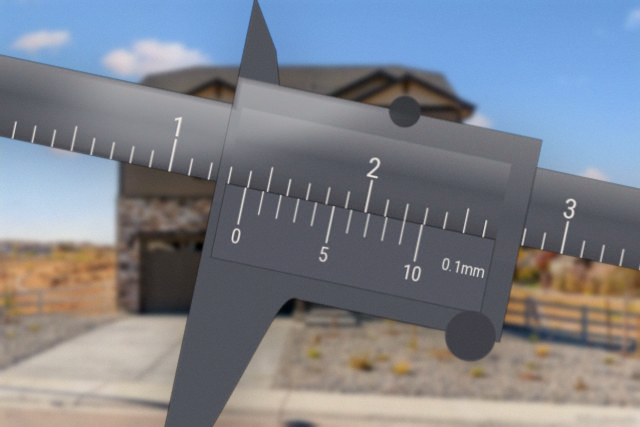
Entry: **13.9** mm
